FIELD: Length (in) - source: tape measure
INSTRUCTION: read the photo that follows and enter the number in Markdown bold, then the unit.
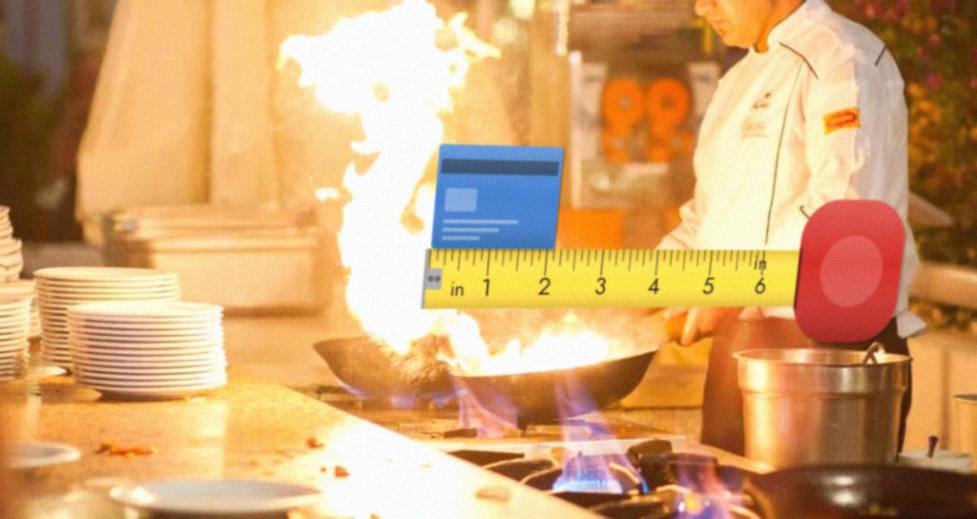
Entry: **2.125** in
